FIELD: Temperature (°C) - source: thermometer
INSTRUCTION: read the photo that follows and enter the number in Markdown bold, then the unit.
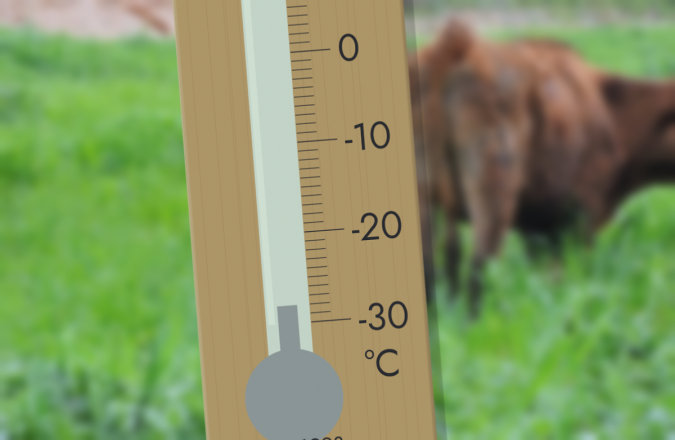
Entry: **-28** °C
